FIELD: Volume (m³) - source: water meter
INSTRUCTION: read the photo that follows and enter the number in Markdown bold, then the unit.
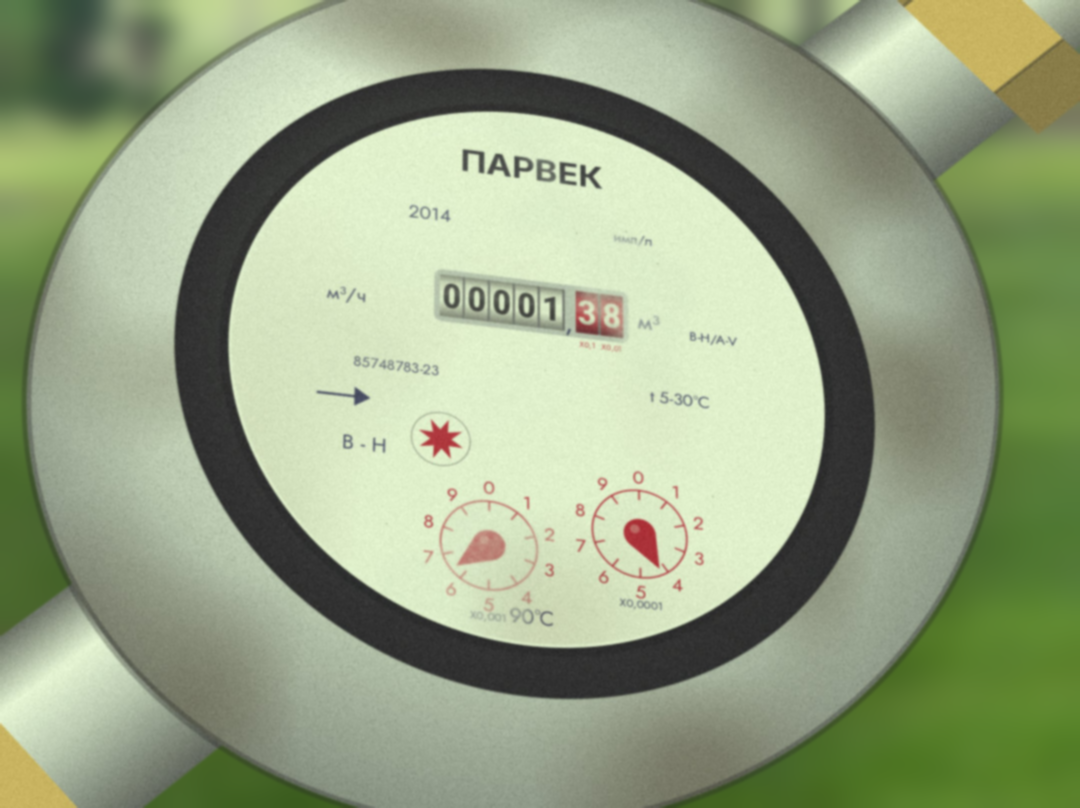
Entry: **1.3864** m³
